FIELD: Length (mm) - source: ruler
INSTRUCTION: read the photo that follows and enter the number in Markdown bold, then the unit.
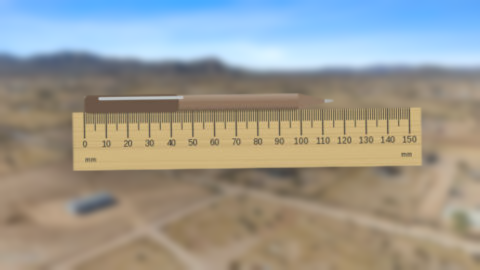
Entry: **115** mm
